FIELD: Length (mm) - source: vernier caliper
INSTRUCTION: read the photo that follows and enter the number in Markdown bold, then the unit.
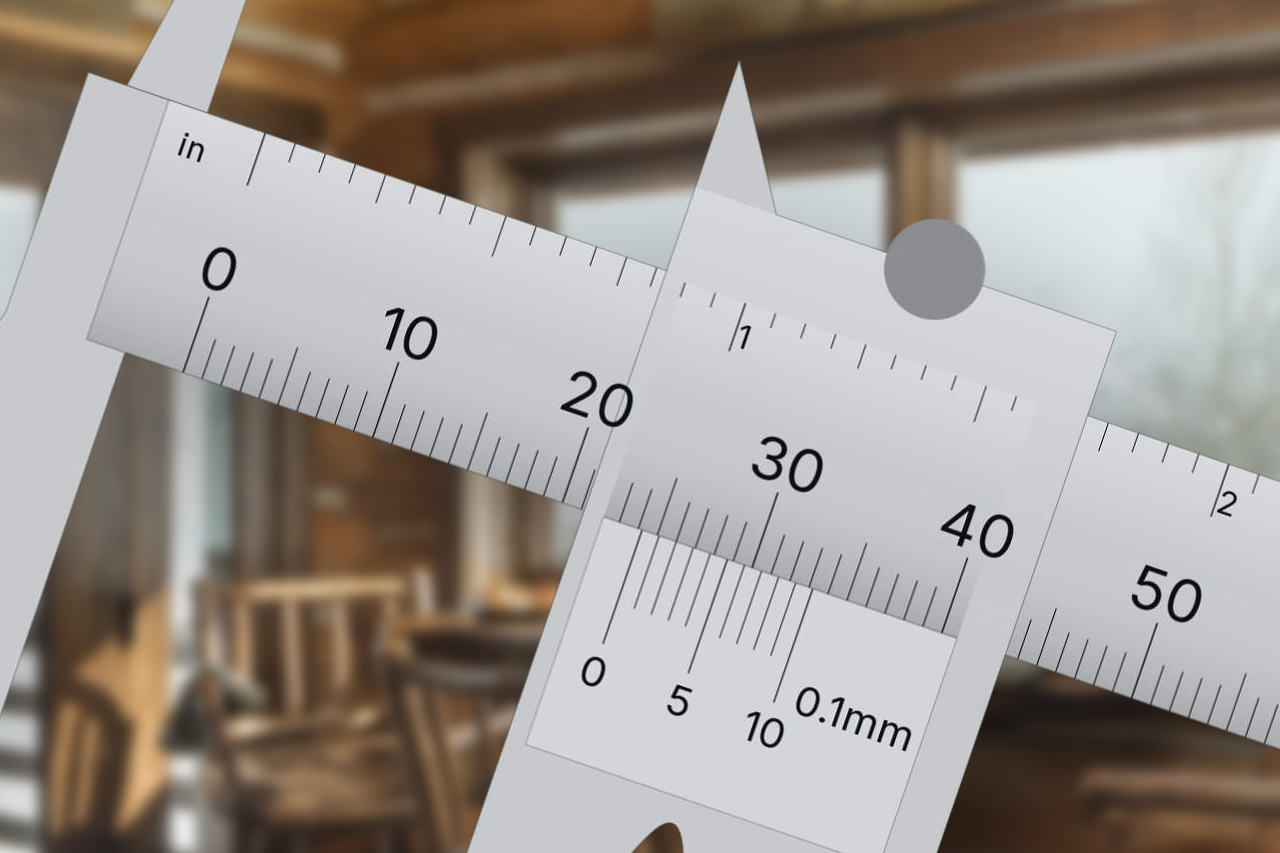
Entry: **24.2** mm
